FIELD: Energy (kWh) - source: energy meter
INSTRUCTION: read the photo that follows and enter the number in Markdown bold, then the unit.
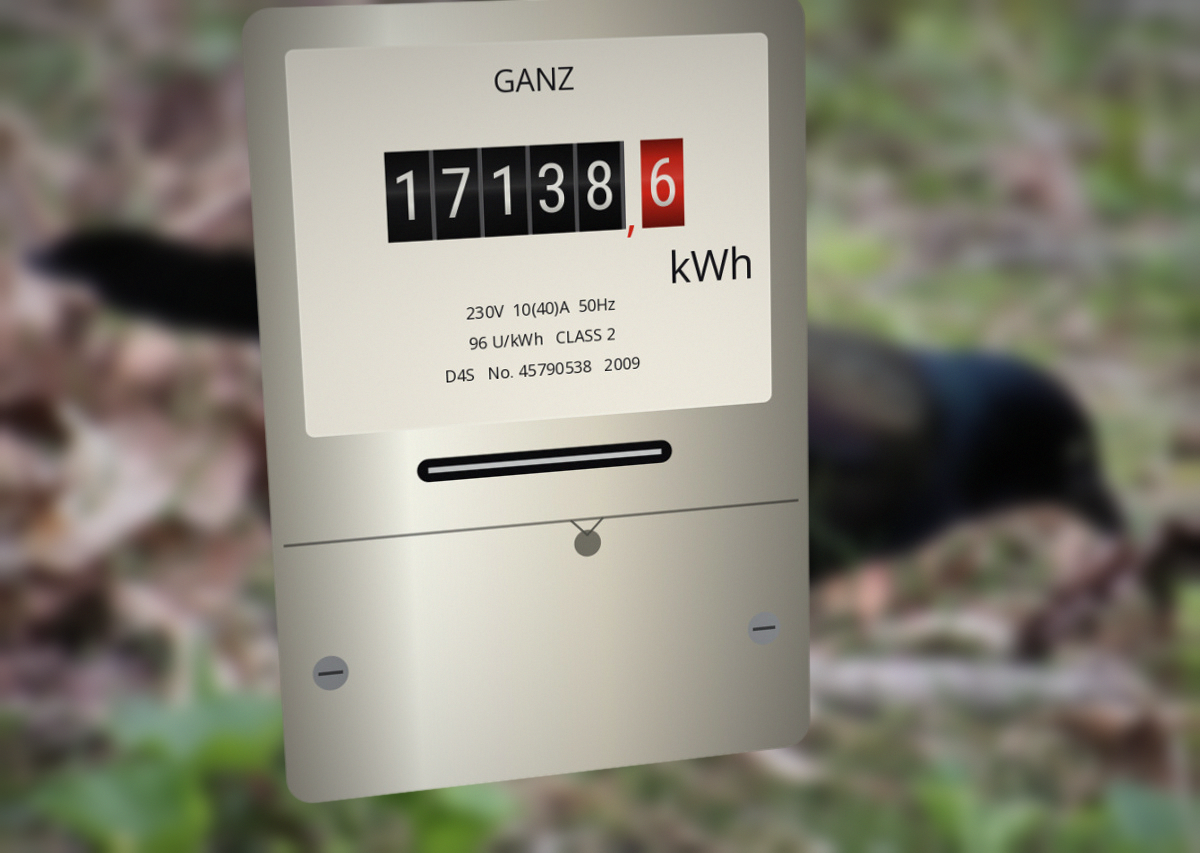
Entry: **17138.6** kWh
